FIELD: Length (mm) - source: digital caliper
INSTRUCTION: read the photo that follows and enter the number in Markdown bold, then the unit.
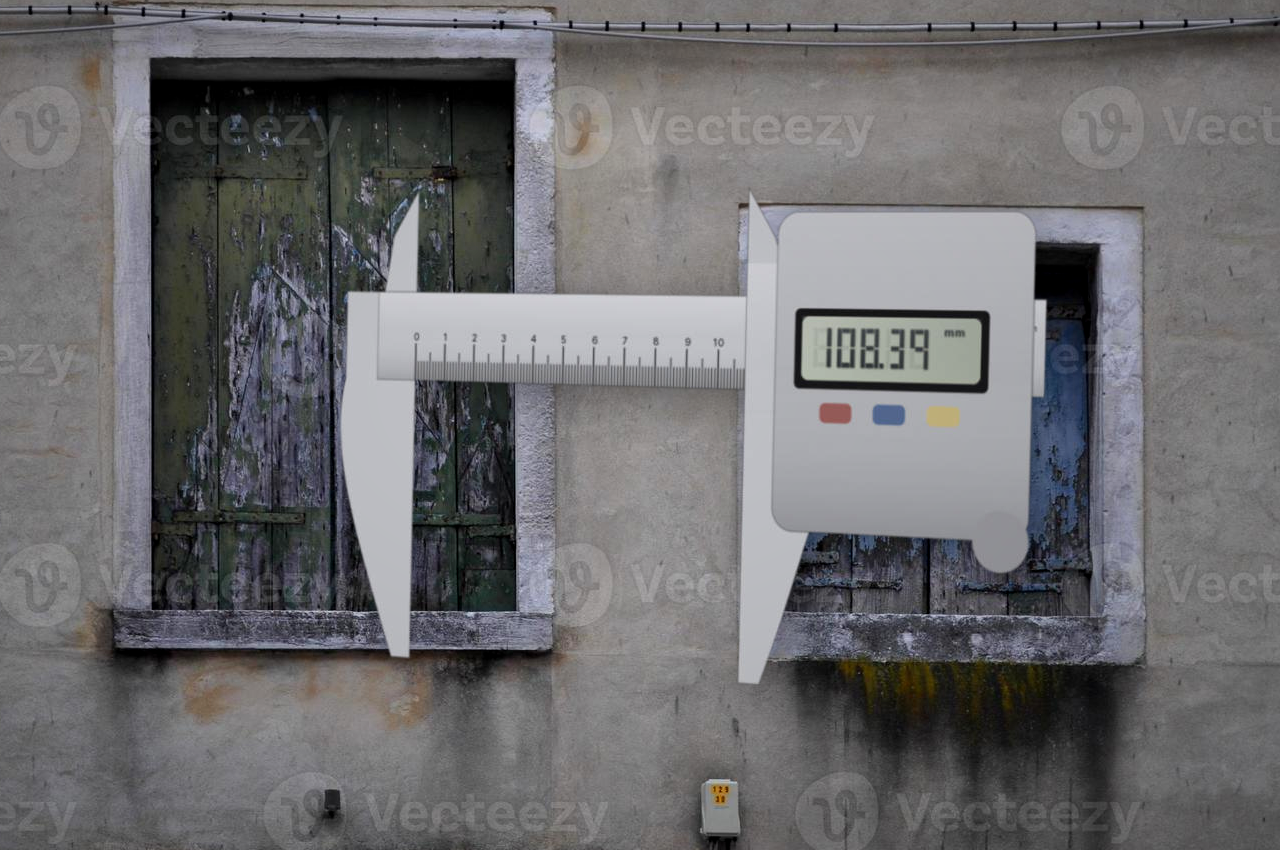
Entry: **108.39** mm
